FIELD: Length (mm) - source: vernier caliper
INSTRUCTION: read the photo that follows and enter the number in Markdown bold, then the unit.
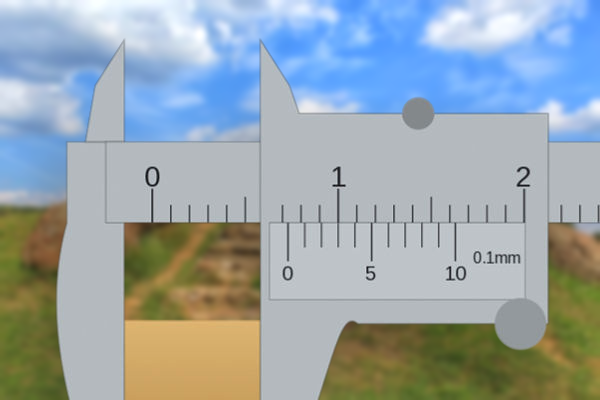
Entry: **7.3** mm
